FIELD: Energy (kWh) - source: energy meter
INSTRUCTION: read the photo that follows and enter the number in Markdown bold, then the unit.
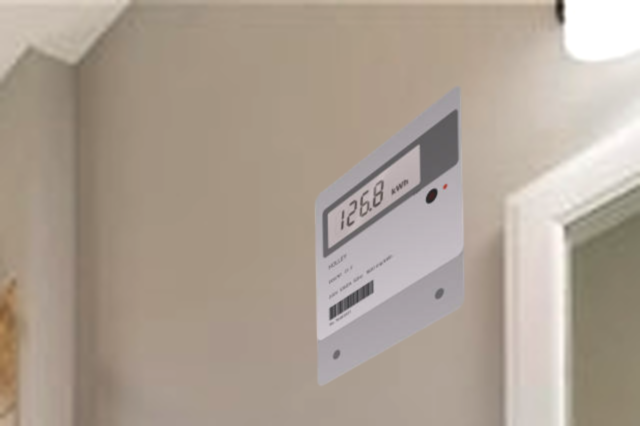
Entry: **126.8** kWh
